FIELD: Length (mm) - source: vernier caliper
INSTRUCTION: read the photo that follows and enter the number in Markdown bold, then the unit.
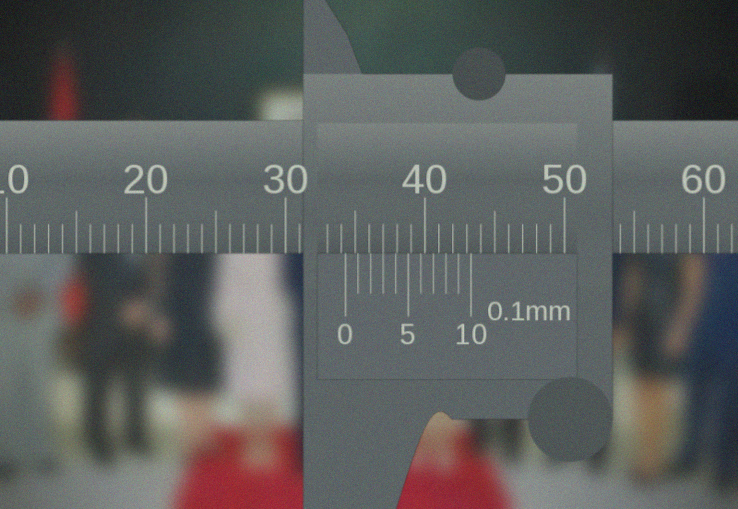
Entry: **34.3** mm
